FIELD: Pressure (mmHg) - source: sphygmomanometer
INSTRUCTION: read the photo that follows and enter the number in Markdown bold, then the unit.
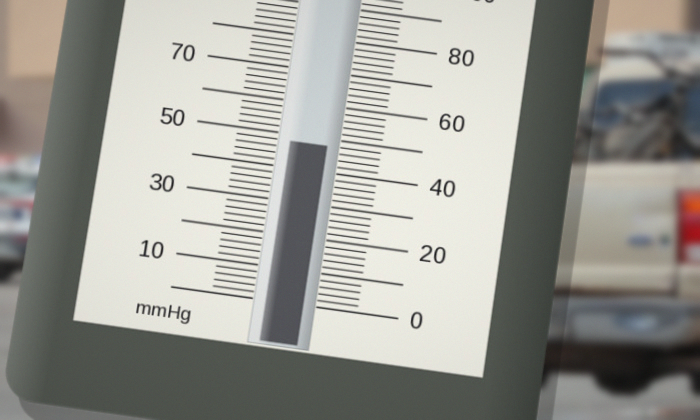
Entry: **48** mmHg
